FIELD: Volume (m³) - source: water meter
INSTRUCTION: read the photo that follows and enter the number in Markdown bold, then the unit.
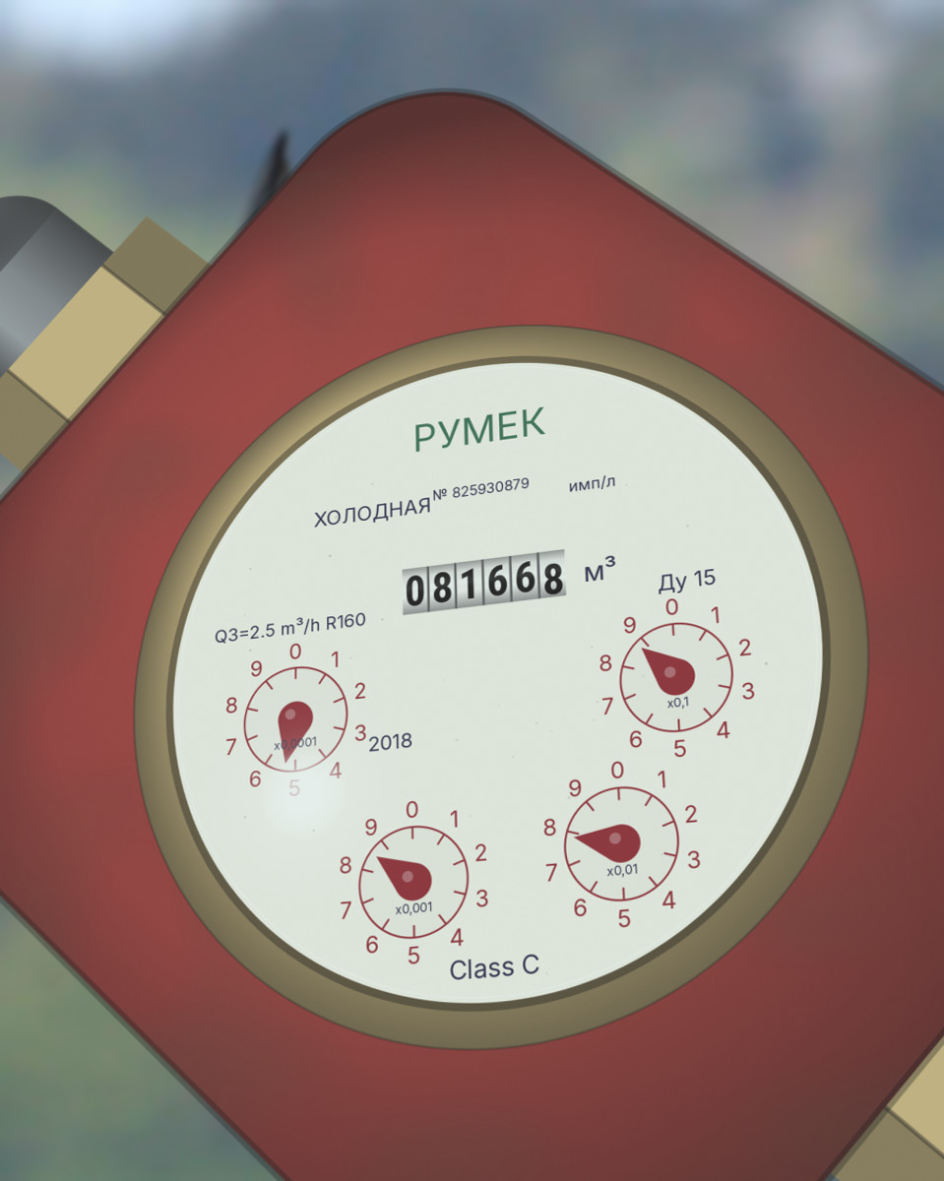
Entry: **81667.8785** m³
